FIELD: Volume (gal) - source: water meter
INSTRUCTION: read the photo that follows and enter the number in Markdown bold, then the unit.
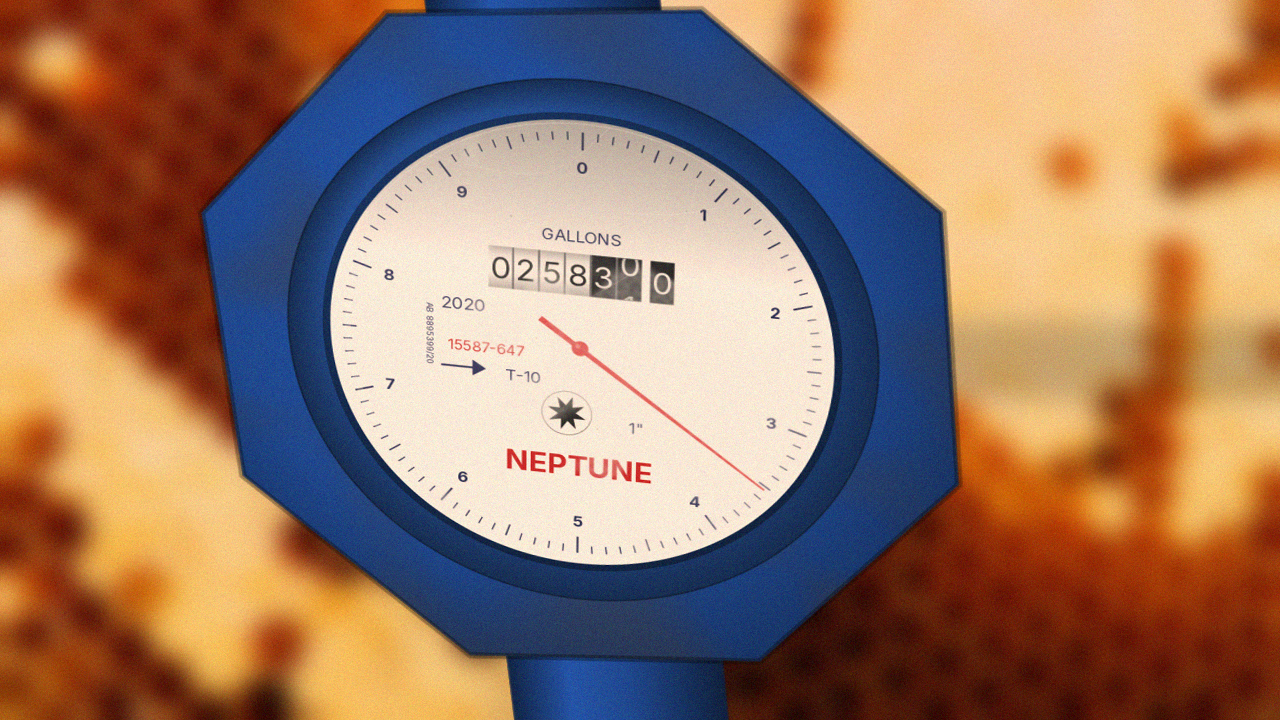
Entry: **258303.5** gal
